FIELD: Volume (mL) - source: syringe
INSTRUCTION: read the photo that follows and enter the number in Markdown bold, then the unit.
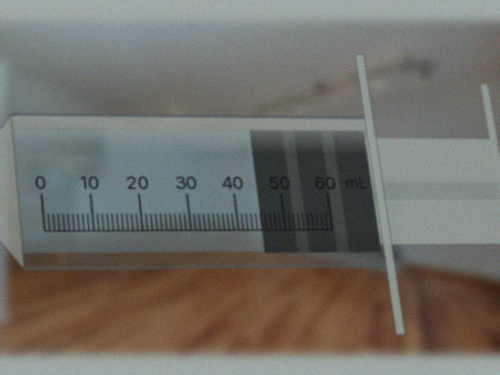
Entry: **45** mL
